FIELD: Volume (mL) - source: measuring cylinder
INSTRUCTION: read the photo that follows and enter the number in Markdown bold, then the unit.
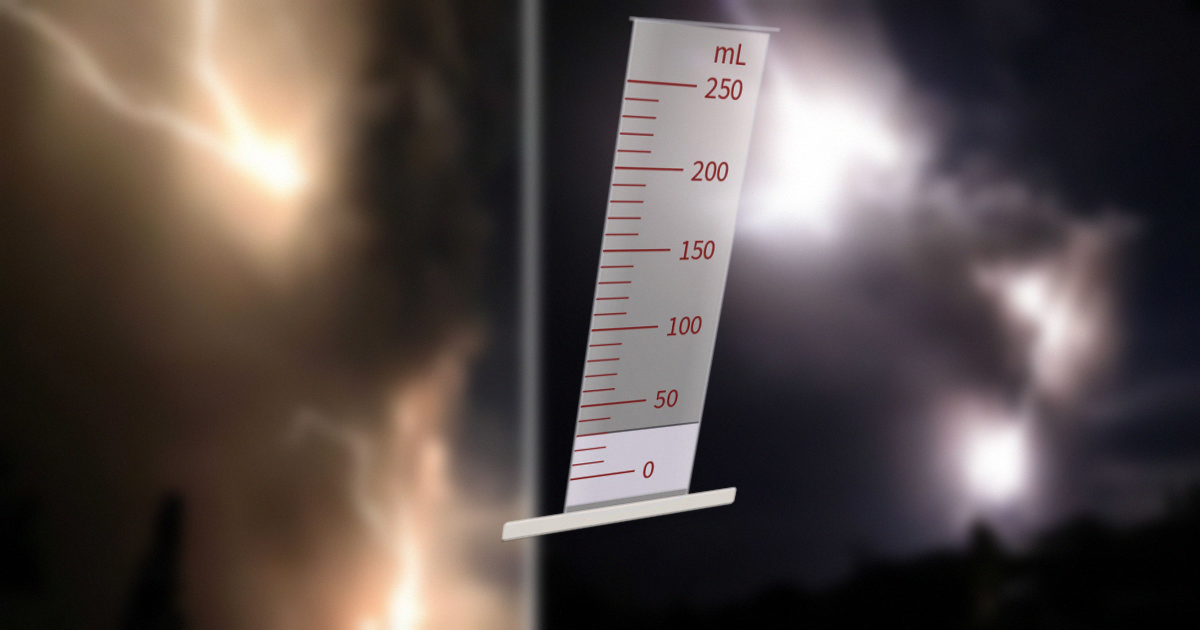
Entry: **30** mL
